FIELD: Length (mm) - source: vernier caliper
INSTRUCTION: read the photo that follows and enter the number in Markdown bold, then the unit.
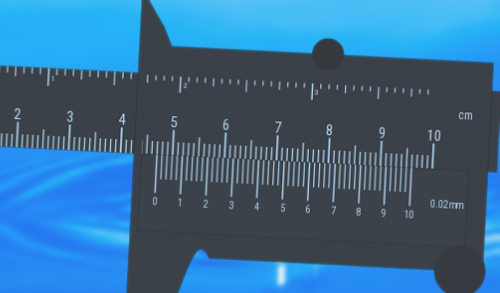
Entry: **47.0** mm
